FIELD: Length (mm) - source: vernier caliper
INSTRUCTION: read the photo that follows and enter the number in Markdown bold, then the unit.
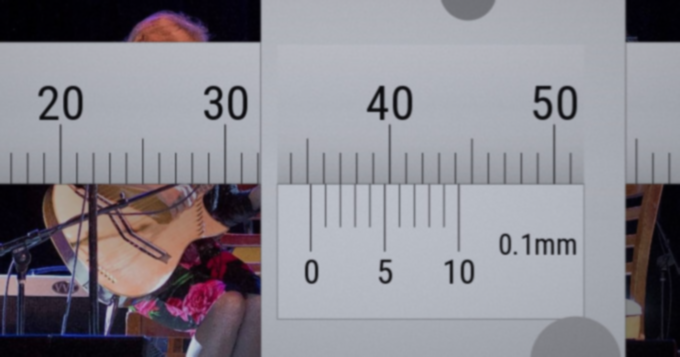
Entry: **35.2** mm
